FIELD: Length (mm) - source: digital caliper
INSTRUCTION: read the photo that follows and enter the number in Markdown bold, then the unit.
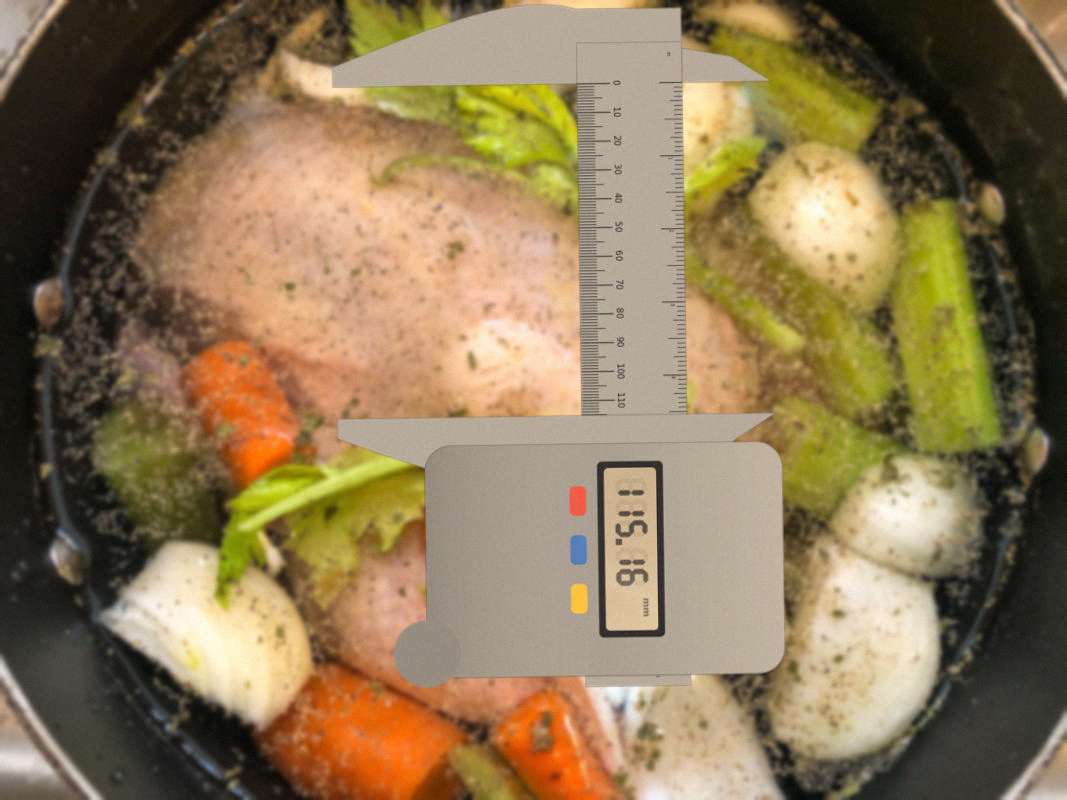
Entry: **115.16** mm
